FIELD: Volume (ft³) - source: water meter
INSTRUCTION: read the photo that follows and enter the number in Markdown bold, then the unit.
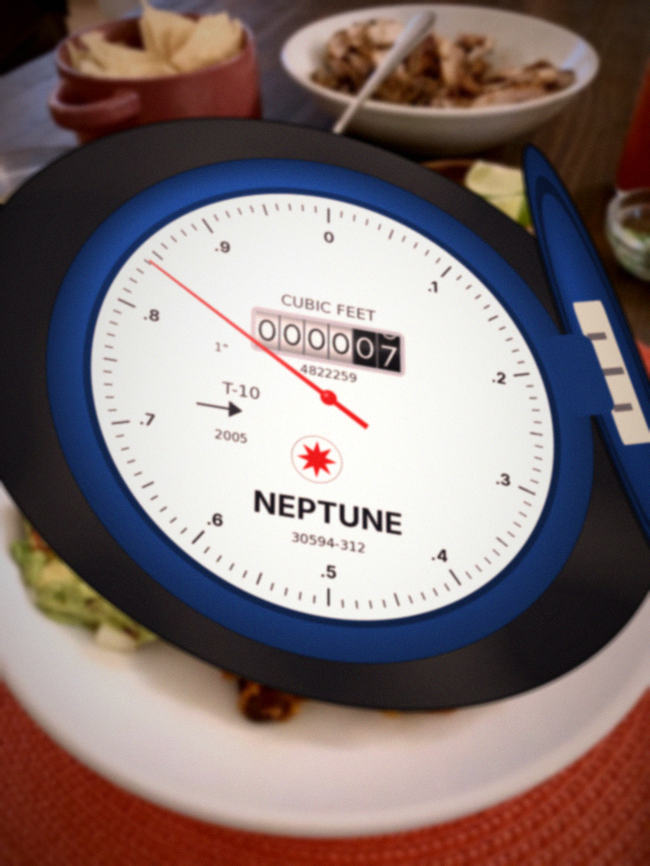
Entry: **6.84** ft³
